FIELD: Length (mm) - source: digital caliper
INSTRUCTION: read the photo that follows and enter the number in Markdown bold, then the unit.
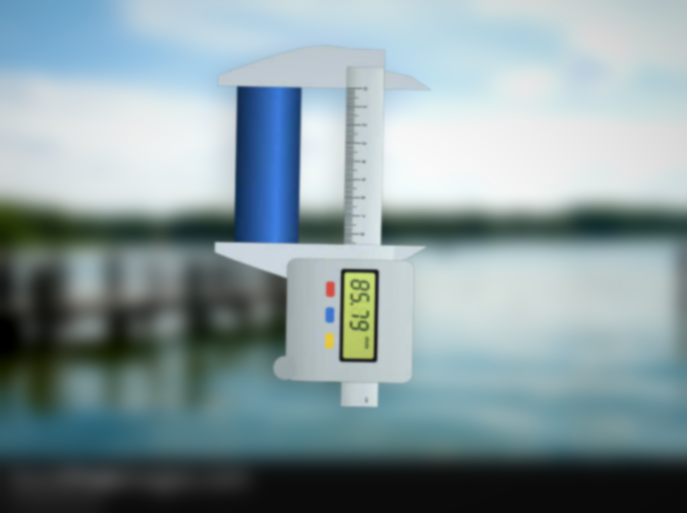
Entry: **85.79** mm
